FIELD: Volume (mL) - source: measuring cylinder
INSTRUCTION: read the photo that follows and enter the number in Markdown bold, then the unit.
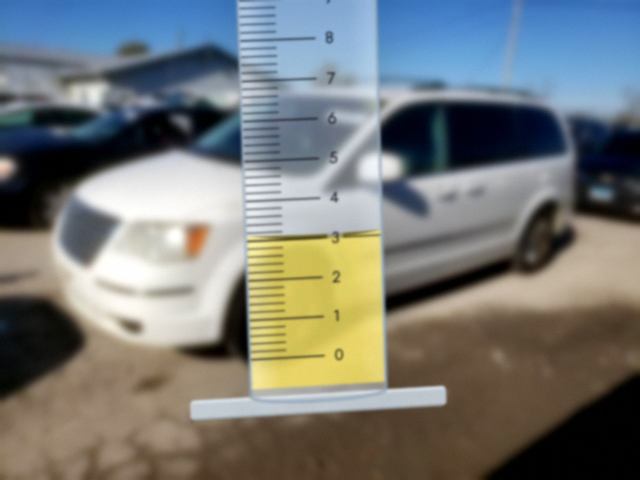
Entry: **3** mL
